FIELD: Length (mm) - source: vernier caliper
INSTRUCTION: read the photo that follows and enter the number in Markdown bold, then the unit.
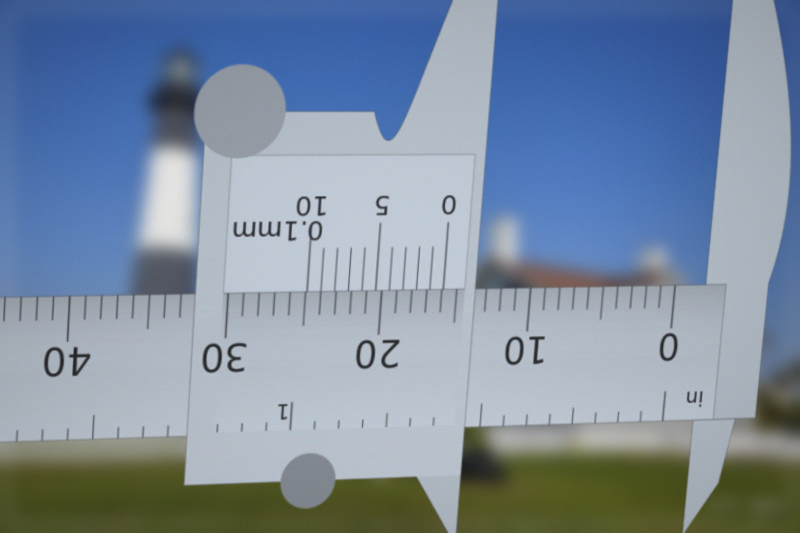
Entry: **15.9** mm
